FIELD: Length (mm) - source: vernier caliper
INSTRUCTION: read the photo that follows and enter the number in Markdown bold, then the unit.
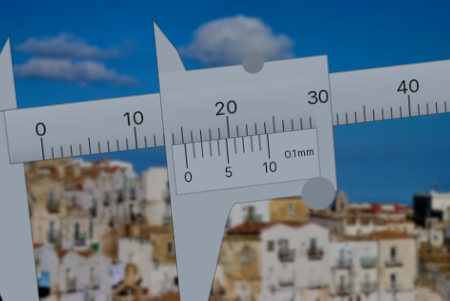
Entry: **15.2** mm
